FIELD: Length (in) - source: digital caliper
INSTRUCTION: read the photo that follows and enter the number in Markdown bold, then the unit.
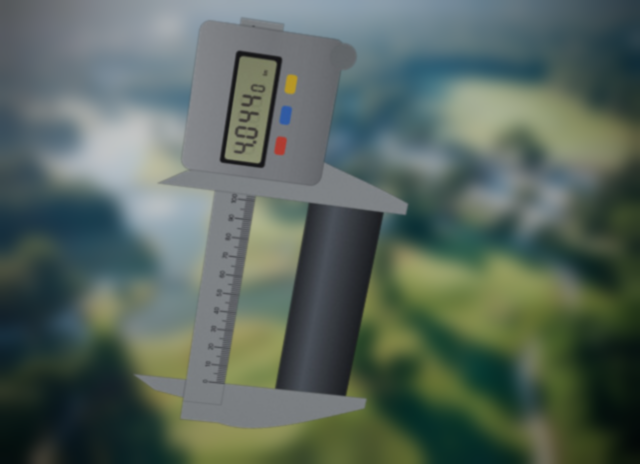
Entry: **4.0440** in
